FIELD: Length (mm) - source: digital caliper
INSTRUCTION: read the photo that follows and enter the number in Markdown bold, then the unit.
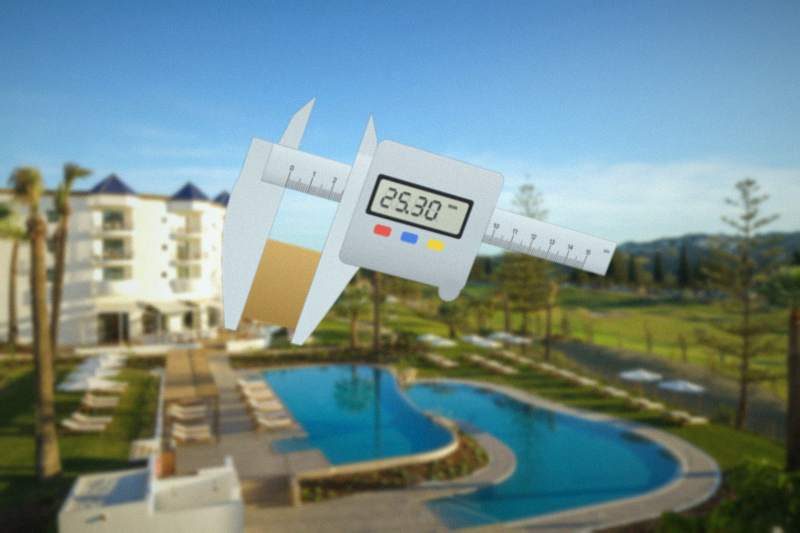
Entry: **25.30** mm
